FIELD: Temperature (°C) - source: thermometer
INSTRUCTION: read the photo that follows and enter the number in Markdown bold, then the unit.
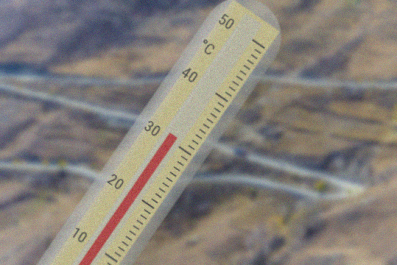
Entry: **31** °C
